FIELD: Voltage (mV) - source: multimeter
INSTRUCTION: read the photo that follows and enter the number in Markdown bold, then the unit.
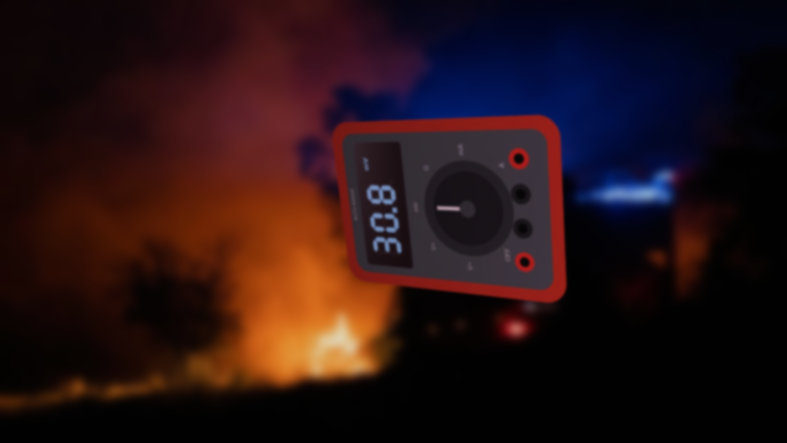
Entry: **30.8** mV
